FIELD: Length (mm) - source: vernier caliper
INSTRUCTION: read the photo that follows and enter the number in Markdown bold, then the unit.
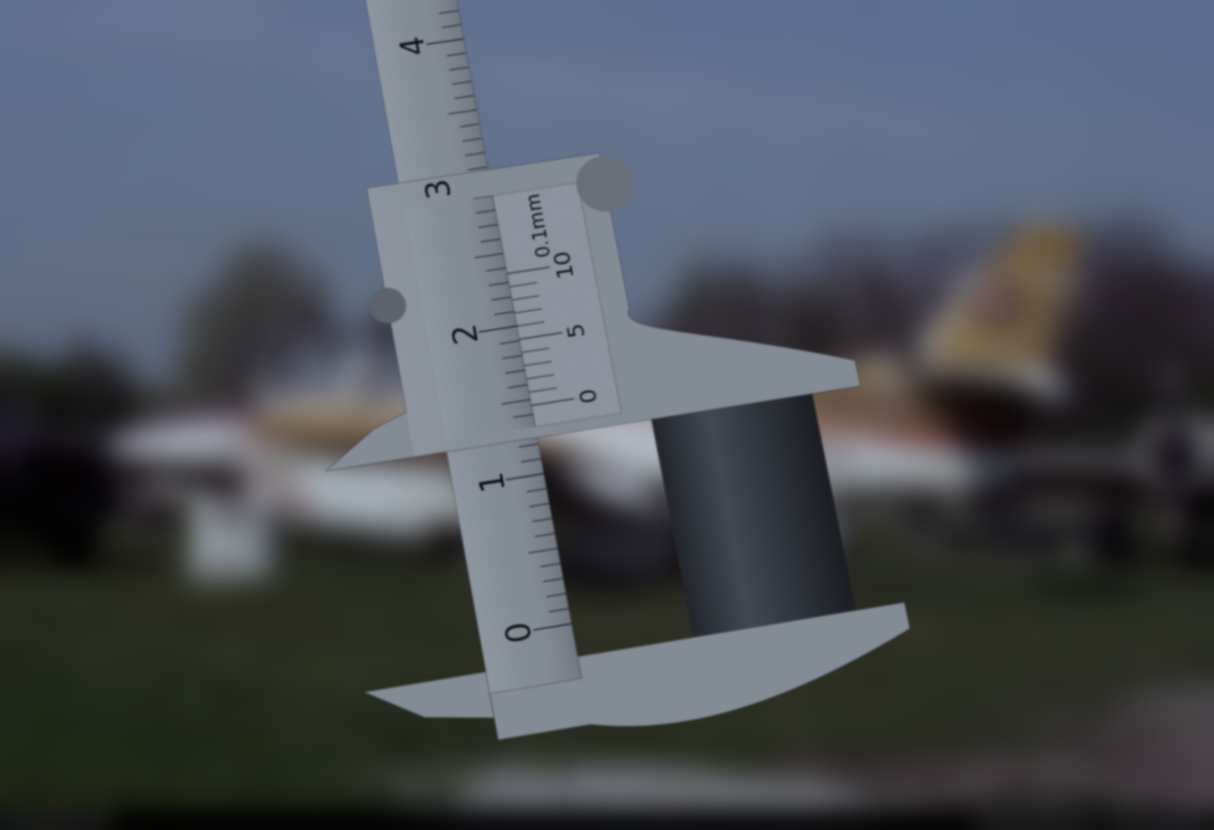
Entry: **14.6** mm
